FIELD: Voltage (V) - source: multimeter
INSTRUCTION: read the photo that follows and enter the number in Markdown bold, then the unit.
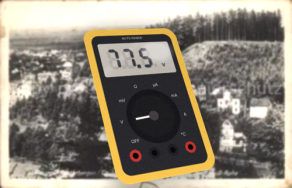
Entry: **77.5** V
